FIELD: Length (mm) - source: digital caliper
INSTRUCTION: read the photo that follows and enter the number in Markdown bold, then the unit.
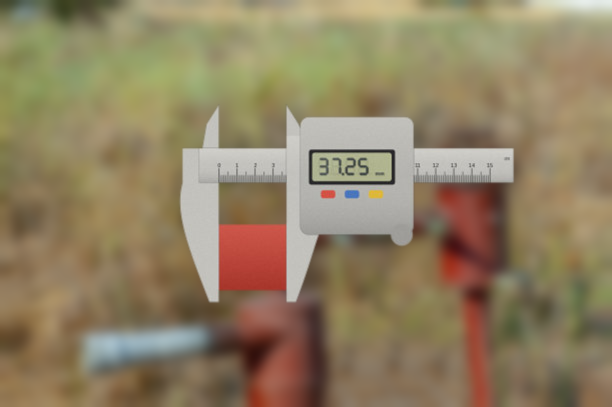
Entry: **37.25** mm
